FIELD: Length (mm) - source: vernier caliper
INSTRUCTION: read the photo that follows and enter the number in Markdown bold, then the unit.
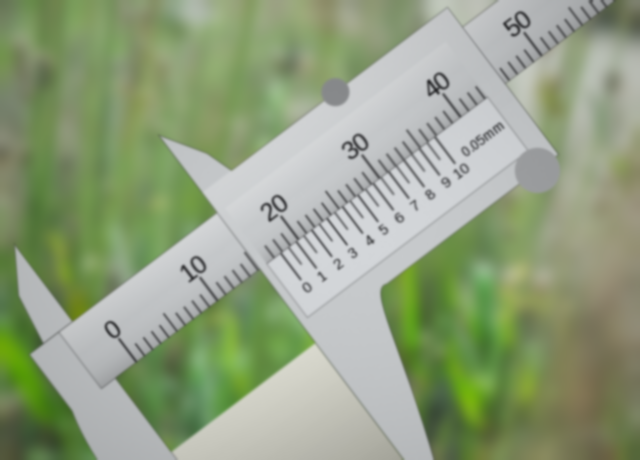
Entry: **17.8** mm
